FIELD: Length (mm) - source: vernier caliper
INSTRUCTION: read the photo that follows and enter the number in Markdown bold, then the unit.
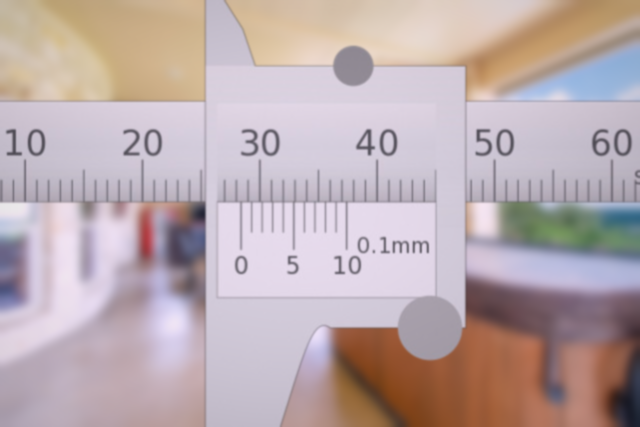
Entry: **28.4** mm
